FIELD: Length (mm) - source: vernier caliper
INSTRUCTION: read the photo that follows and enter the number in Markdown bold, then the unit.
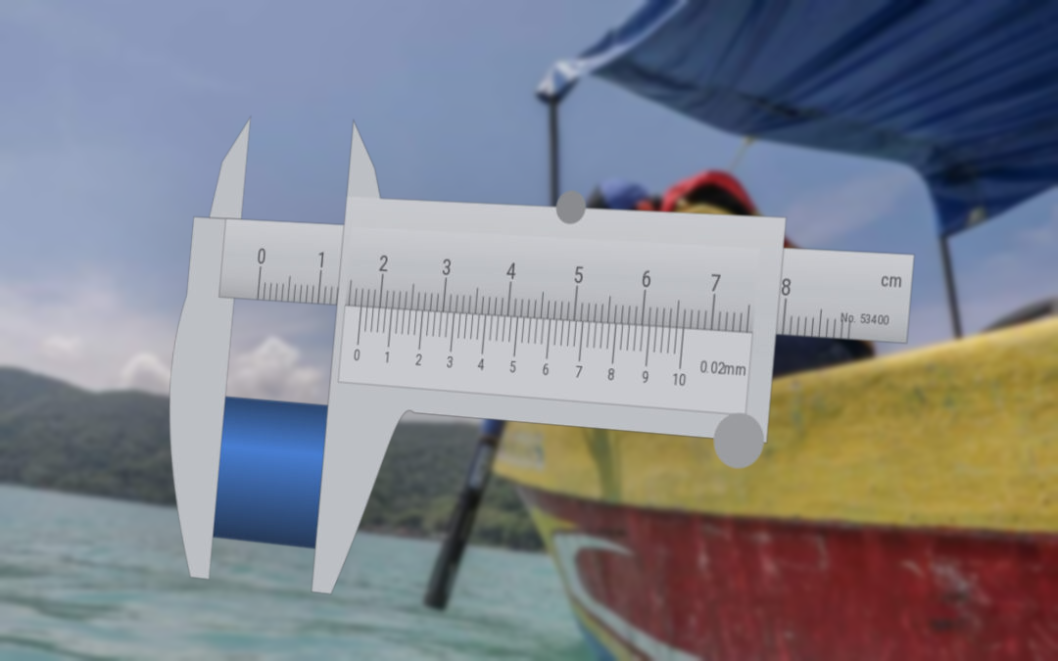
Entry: **17.0** mm
